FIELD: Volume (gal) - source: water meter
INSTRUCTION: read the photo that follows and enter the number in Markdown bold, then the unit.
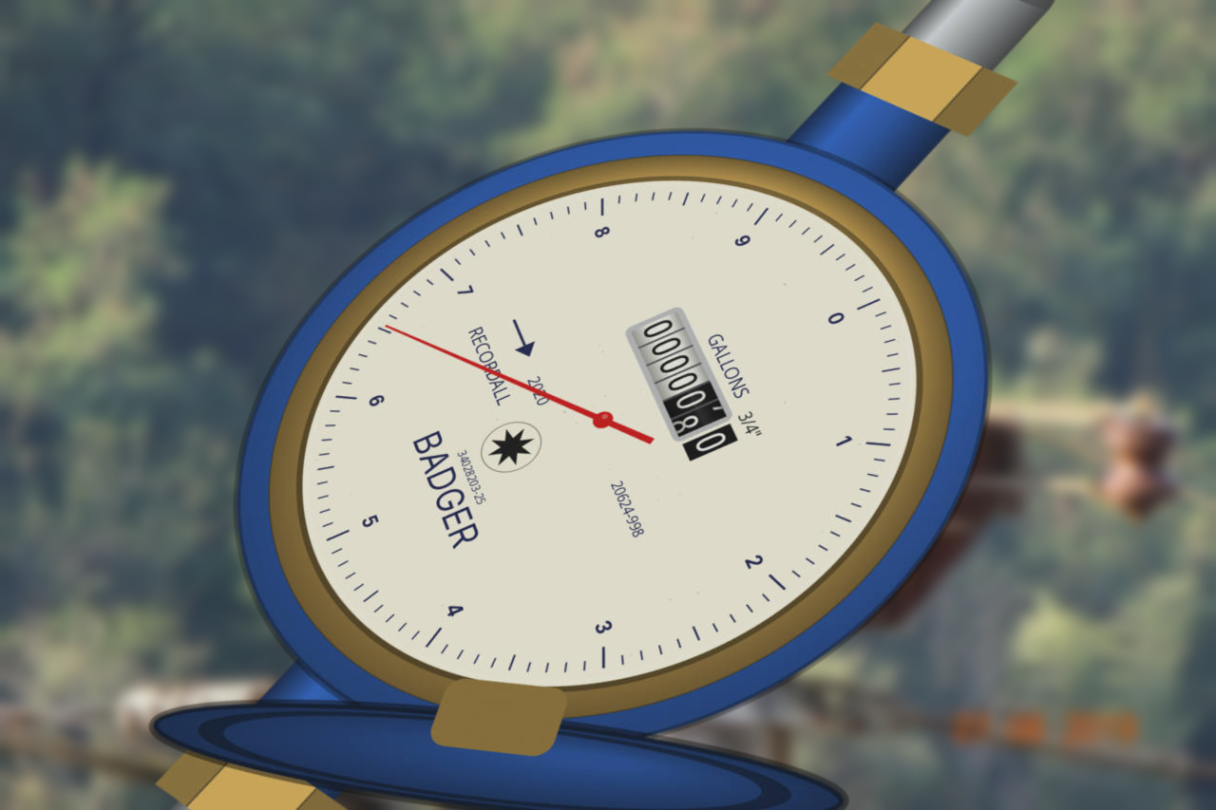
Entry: **76.5** gal
